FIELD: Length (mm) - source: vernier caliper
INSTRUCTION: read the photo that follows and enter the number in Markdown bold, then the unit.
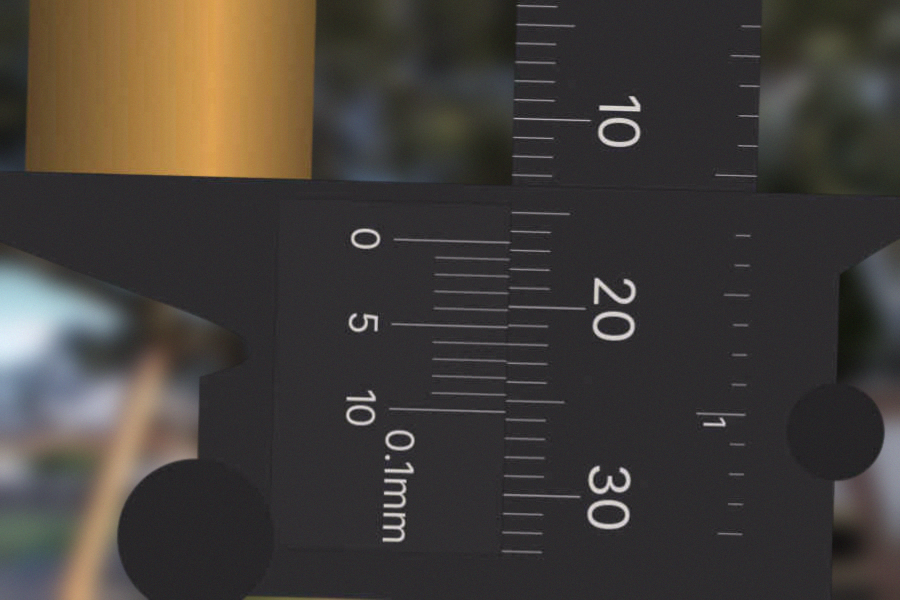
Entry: **16.6** mm
